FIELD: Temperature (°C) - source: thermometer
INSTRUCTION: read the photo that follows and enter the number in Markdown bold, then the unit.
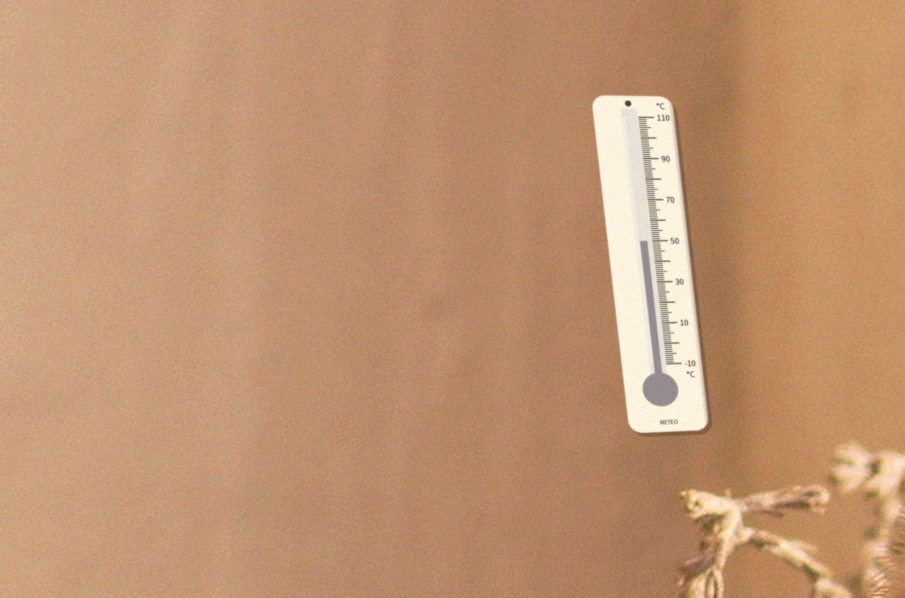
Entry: **50** °C
